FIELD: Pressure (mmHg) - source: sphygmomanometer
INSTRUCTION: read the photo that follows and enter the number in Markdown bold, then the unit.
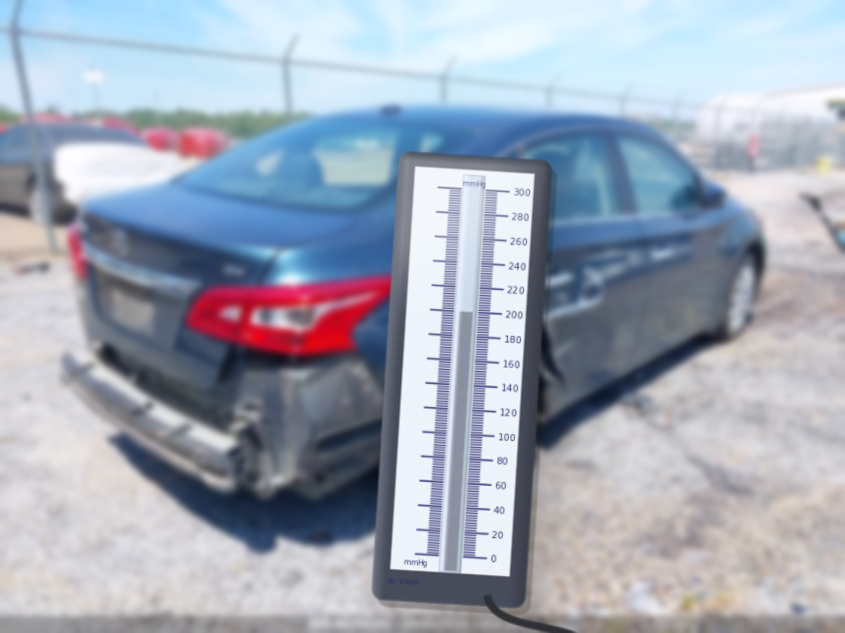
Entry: **200** mmHg
